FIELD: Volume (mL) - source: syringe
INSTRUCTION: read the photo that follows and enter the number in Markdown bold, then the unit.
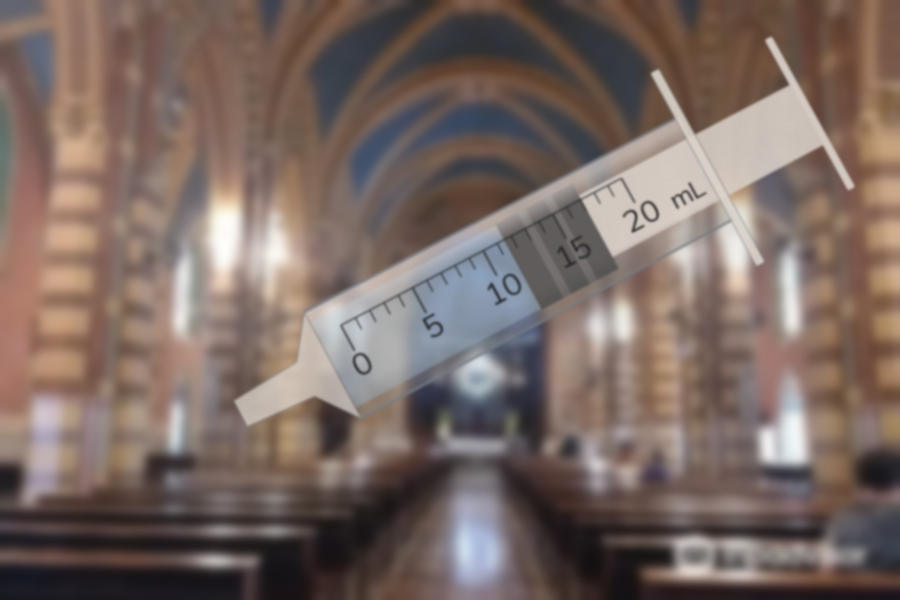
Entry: **11.5** mL
